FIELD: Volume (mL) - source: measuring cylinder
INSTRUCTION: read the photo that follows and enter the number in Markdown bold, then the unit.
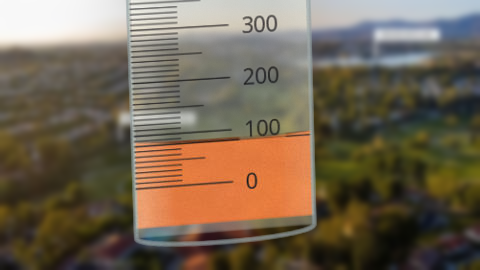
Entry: **80** mL
